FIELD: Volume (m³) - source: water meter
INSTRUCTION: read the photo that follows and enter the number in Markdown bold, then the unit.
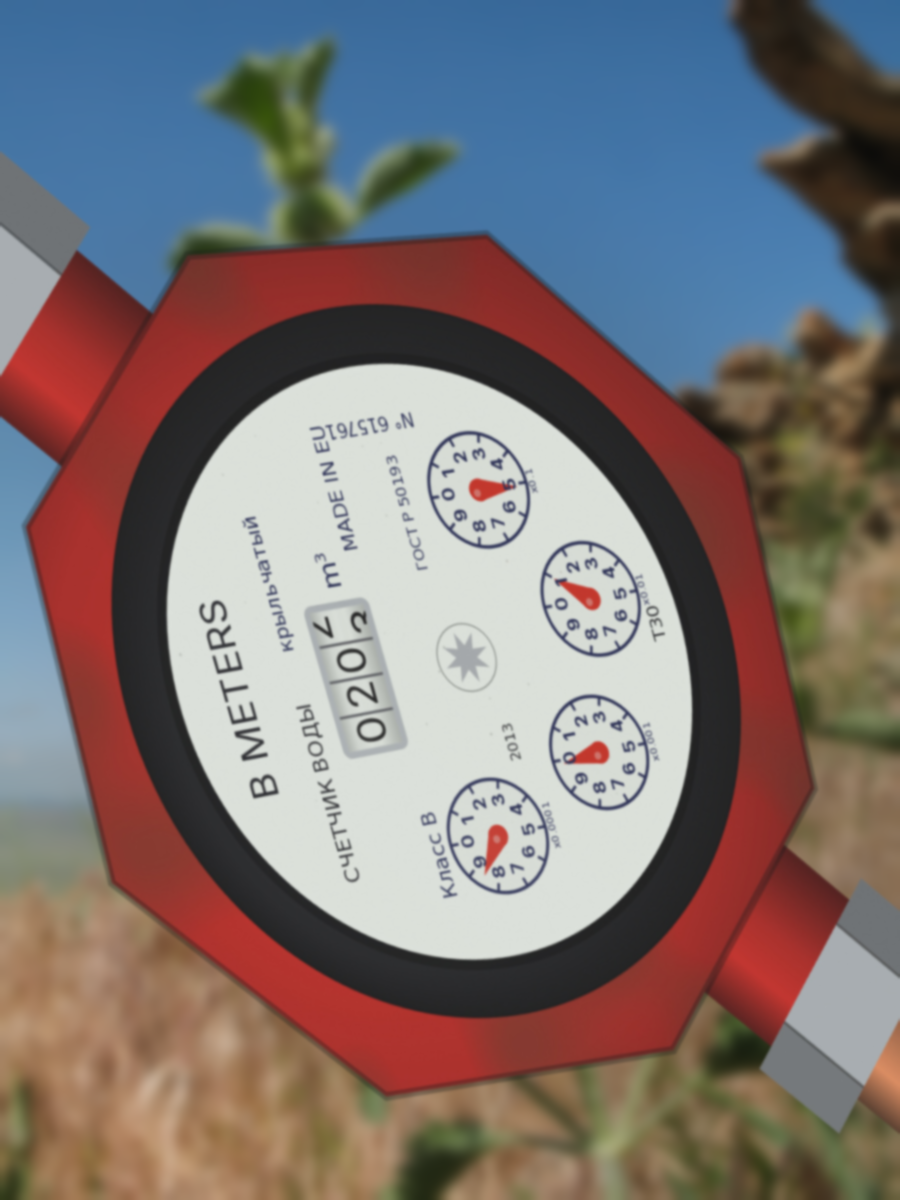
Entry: **202.5098** m³
